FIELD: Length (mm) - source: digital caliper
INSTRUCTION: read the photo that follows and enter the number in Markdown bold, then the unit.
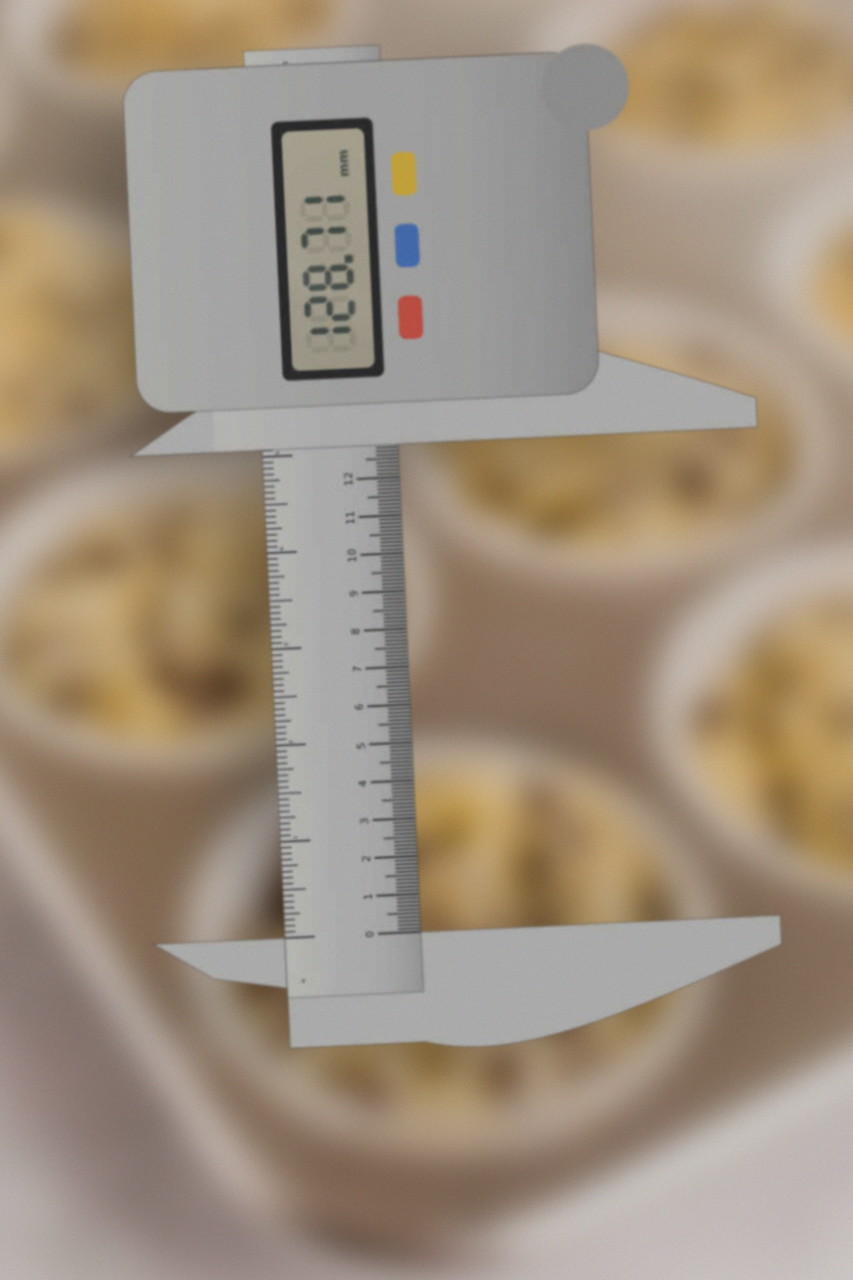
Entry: **128.71** mm
